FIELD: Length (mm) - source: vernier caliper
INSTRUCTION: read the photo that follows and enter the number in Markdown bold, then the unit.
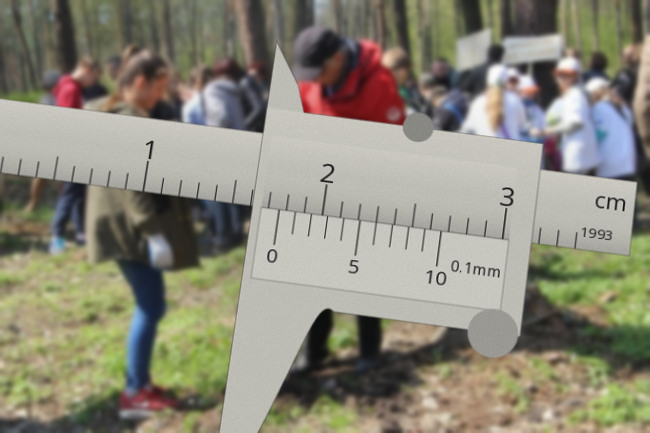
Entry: **17.6** mm
